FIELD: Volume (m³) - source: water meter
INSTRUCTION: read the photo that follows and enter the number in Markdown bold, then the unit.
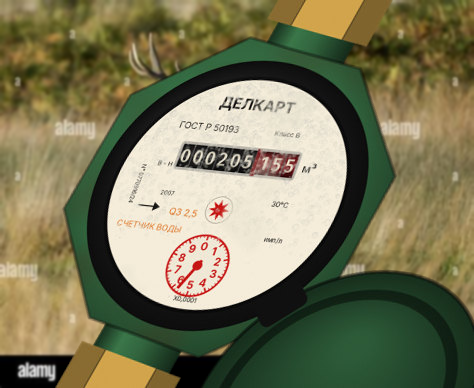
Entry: **205.1555** m³
